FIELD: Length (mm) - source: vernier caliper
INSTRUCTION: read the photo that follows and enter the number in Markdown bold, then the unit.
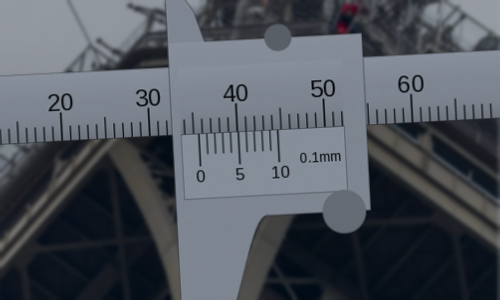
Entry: **35.6** mm
